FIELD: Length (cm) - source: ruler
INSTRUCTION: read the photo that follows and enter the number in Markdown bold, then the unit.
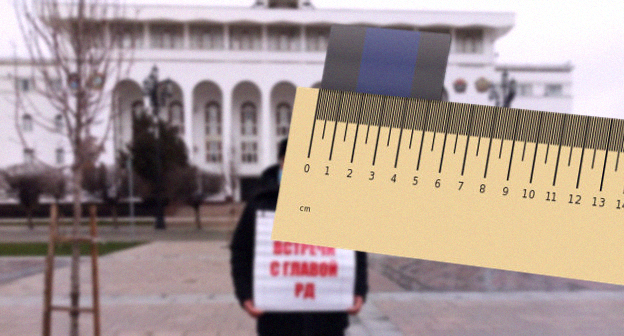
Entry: **5.5** cm
